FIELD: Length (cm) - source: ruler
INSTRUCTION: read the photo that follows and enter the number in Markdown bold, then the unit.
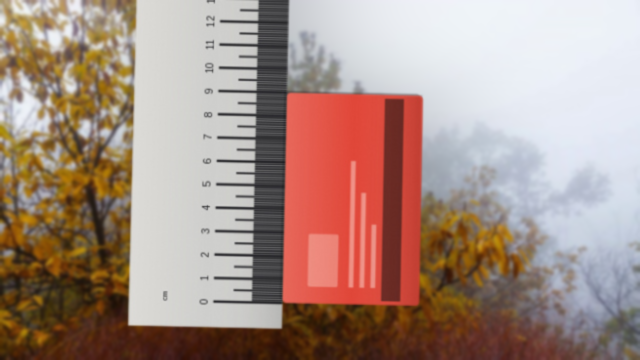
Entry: **9** cm
